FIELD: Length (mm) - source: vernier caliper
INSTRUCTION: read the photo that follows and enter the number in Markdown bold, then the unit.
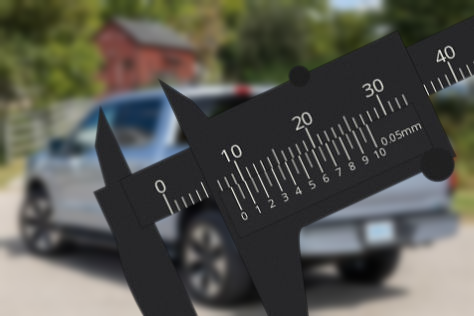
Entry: **8.2** mm
